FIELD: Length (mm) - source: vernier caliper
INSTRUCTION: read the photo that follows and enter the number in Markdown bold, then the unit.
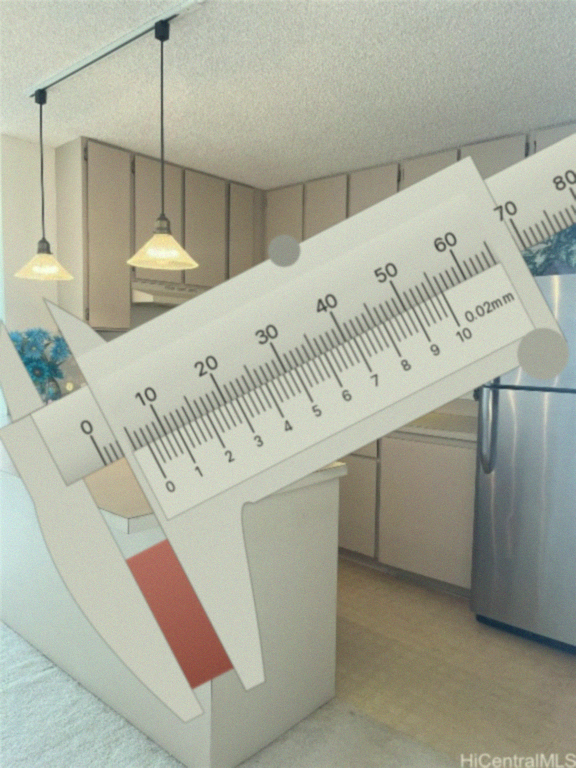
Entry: **7.0** mm
